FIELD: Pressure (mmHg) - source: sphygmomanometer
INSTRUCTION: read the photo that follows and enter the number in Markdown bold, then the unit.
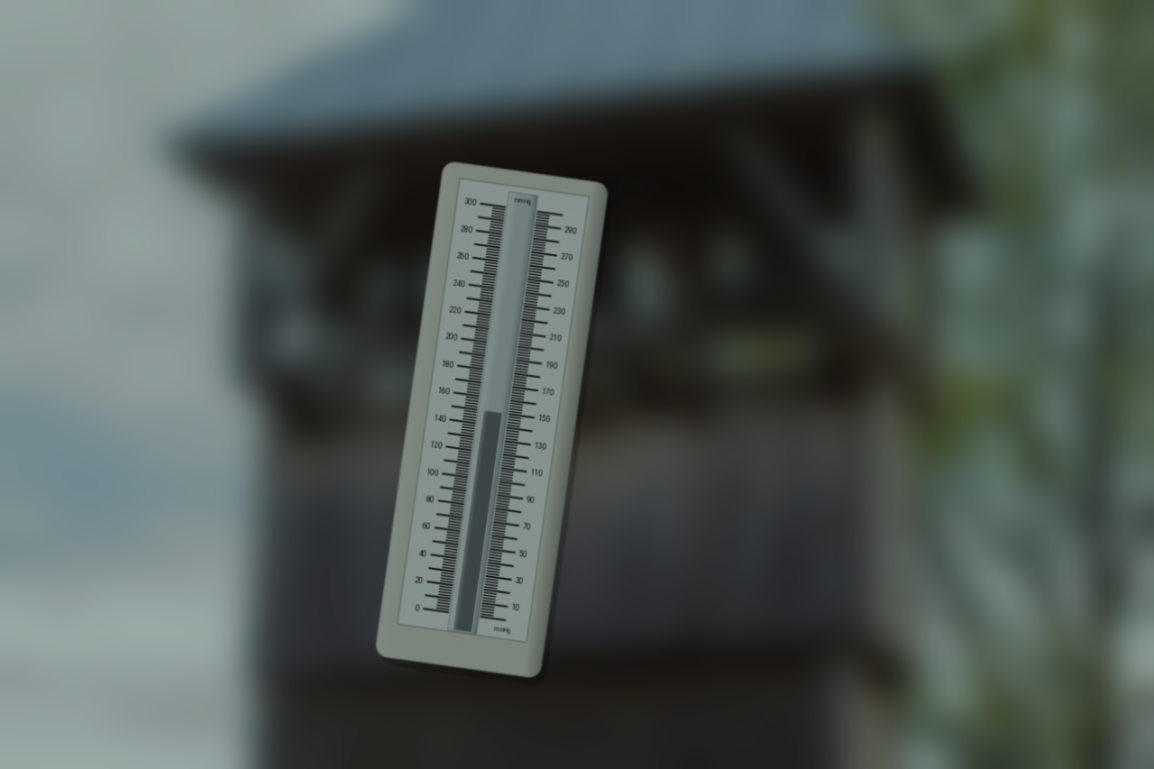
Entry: **150** mmHg
